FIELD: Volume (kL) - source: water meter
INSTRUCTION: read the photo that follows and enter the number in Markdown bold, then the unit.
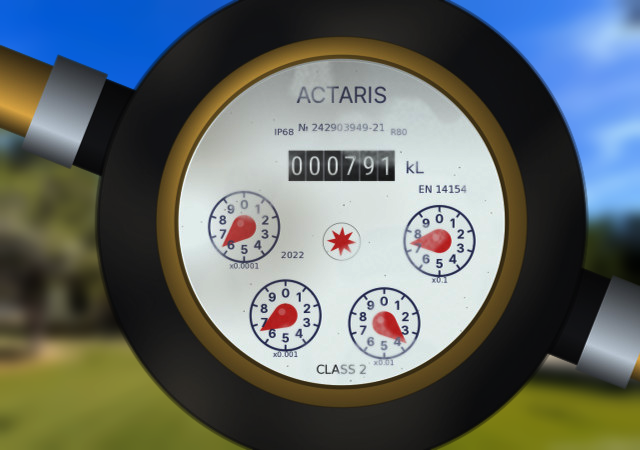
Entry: **791.7366** kL
